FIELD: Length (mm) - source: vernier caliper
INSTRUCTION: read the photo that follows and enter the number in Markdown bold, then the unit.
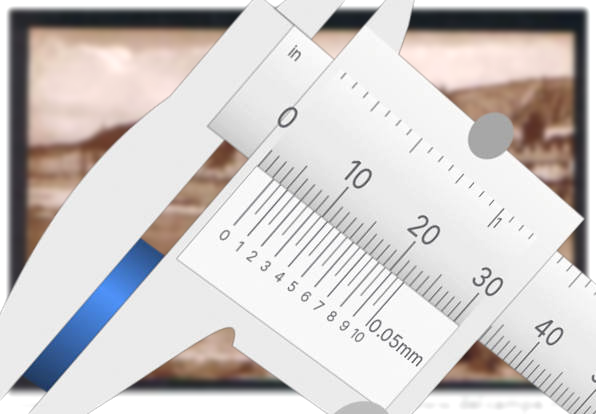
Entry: **3.2** mm
